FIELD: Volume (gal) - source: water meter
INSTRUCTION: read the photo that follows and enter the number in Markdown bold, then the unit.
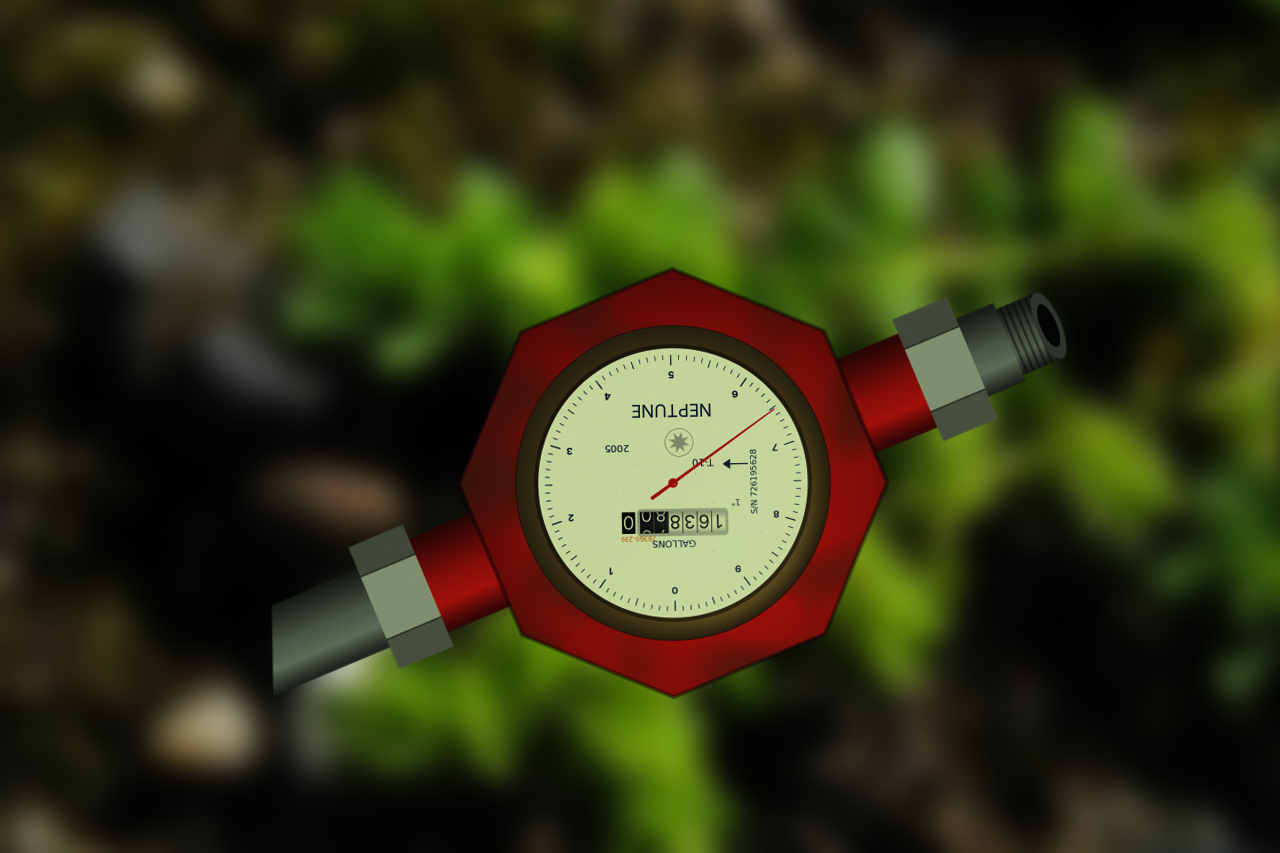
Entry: **1638796.5** gal
